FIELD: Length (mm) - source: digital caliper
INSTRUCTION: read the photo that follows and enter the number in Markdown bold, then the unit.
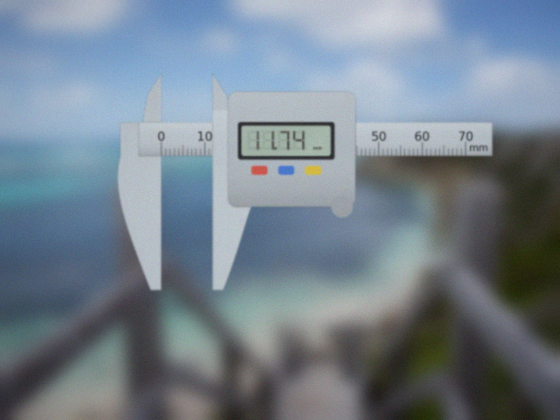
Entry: **11.74** mm
